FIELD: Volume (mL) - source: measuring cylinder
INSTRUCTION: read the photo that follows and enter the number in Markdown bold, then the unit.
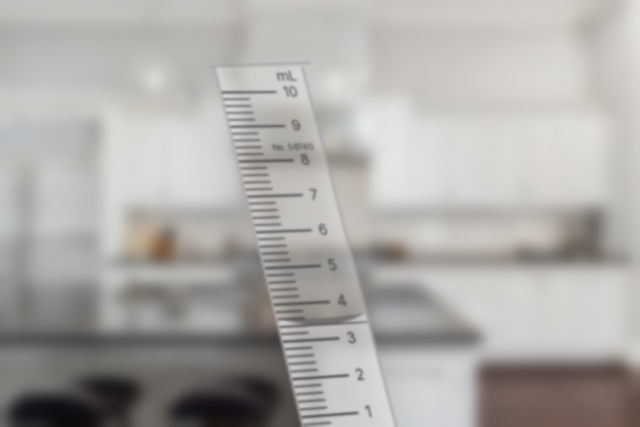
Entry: **3.4** mL
